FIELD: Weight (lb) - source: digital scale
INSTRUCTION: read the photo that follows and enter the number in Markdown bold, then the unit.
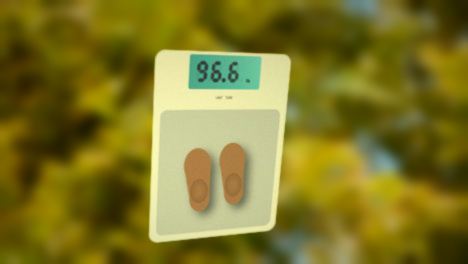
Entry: **96.6** lb
